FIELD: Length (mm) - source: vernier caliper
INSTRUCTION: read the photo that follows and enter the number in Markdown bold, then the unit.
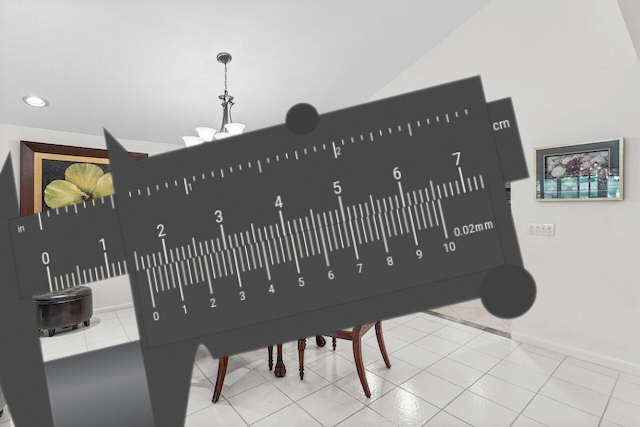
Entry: **16.6** mm
